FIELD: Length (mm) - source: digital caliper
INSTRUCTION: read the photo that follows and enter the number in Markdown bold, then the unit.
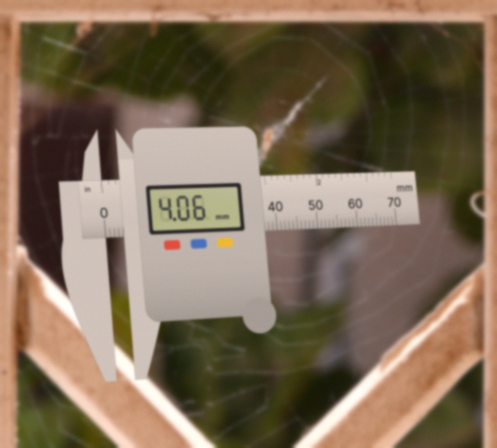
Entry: **4.06** mm
